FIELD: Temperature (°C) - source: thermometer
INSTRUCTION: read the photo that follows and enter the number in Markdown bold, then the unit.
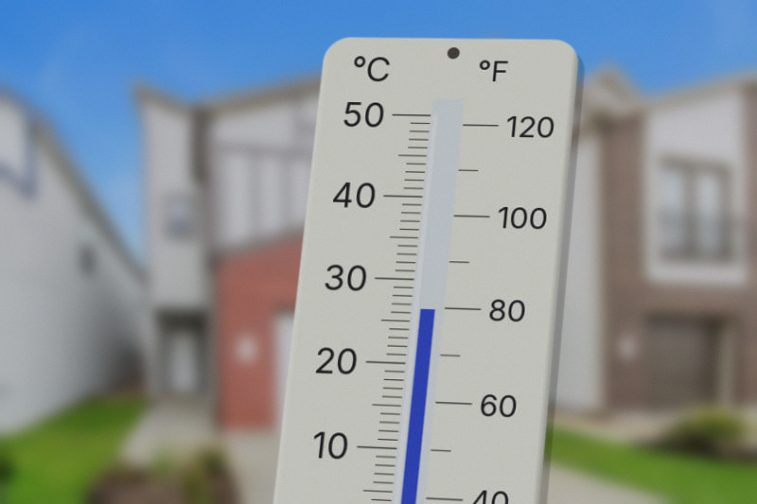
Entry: **26.5** °C
